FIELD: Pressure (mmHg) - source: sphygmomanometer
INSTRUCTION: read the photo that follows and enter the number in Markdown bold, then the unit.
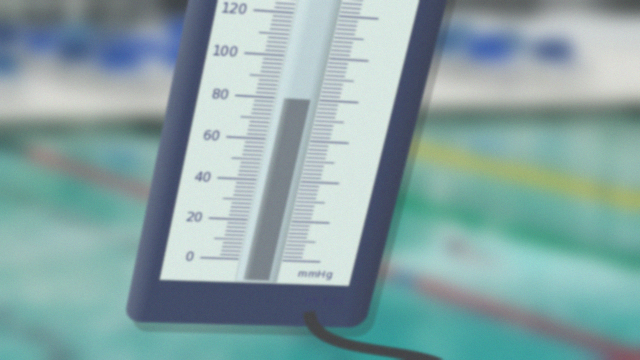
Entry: **80** mmHg
